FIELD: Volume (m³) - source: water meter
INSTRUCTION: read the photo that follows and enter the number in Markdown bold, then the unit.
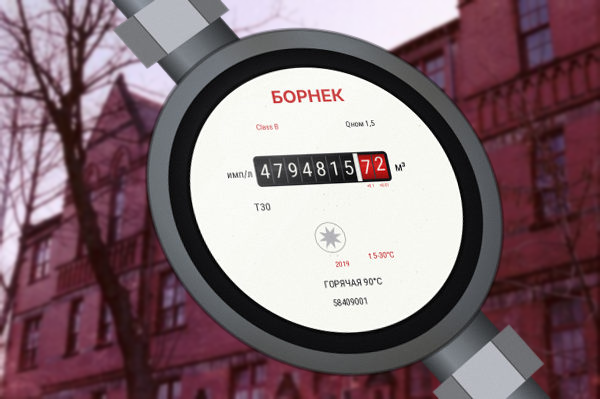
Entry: **4794815.72** m³
